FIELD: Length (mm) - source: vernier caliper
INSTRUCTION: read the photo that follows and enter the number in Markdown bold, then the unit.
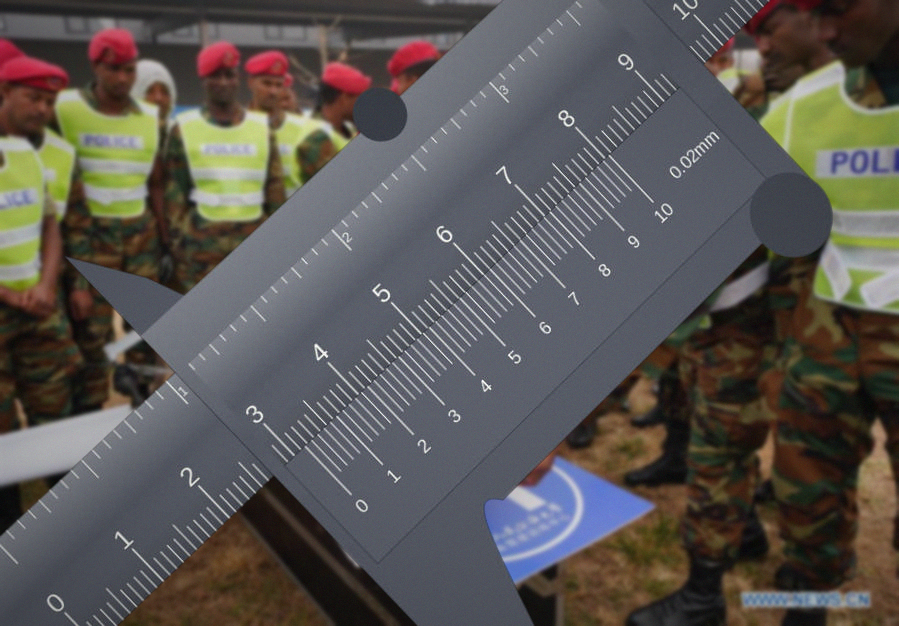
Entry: **31.6** mm
